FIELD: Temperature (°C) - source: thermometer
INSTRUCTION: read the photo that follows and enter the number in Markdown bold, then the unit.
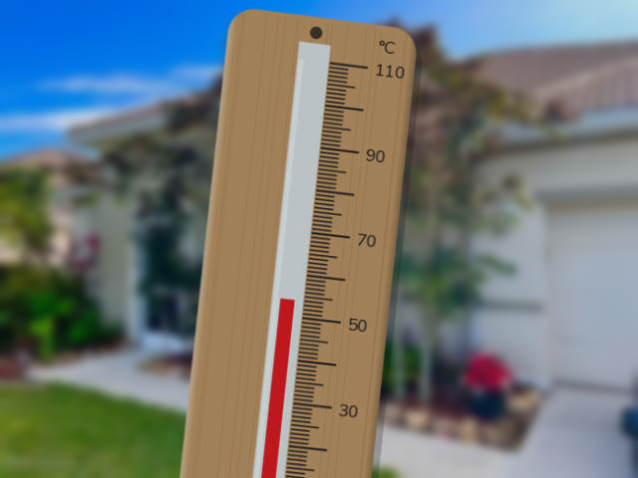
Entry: **54** °C
